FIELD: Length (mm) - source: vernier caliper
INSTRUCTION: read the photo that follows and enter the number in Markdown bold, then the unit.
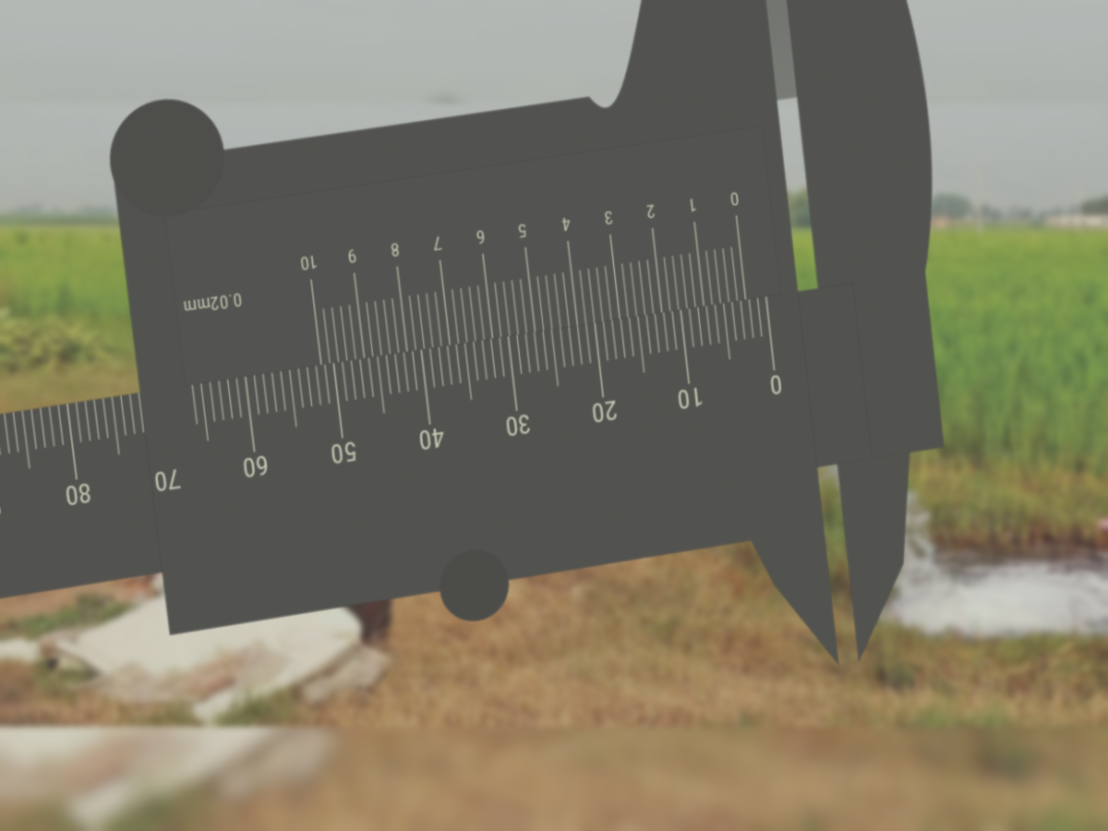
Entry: **2.4** mm
